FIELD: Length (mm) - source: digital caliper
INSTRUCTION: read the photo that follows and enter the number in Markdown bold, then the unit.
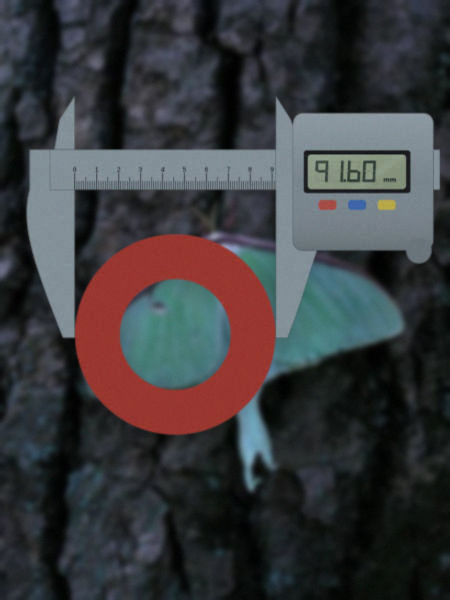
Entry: **91.60** mm
